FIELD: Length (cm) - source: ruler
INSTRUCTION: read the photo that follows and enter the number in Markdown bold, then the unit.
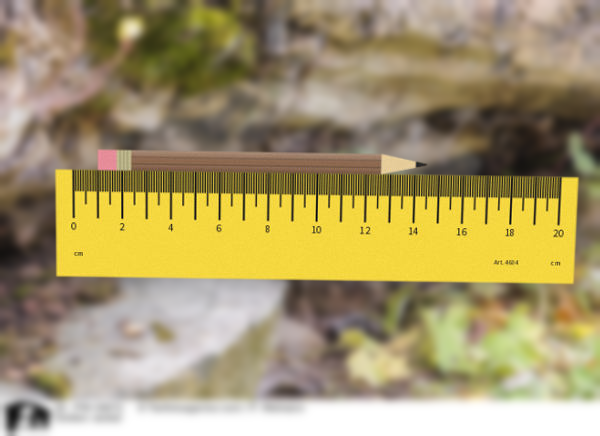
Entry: **13.5** cm
